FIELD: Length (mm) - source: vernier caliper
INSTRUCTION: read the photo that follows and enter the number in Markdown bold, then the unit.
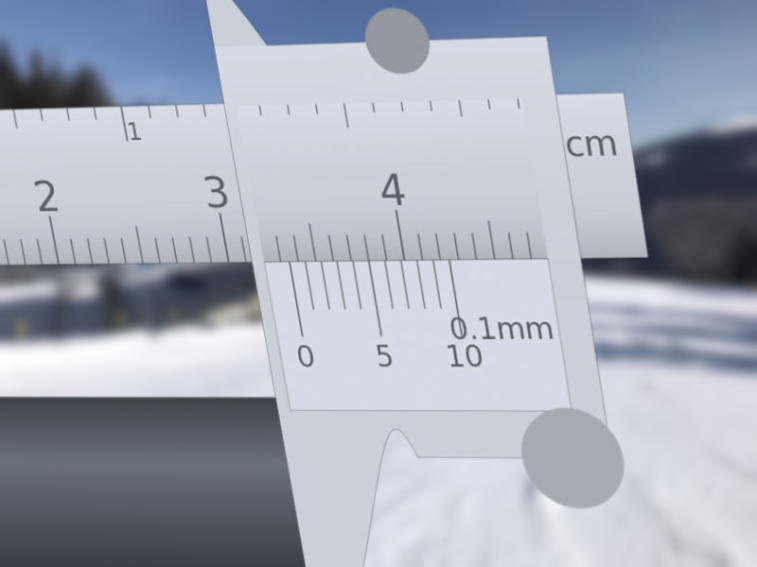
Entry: **33.5** mm
